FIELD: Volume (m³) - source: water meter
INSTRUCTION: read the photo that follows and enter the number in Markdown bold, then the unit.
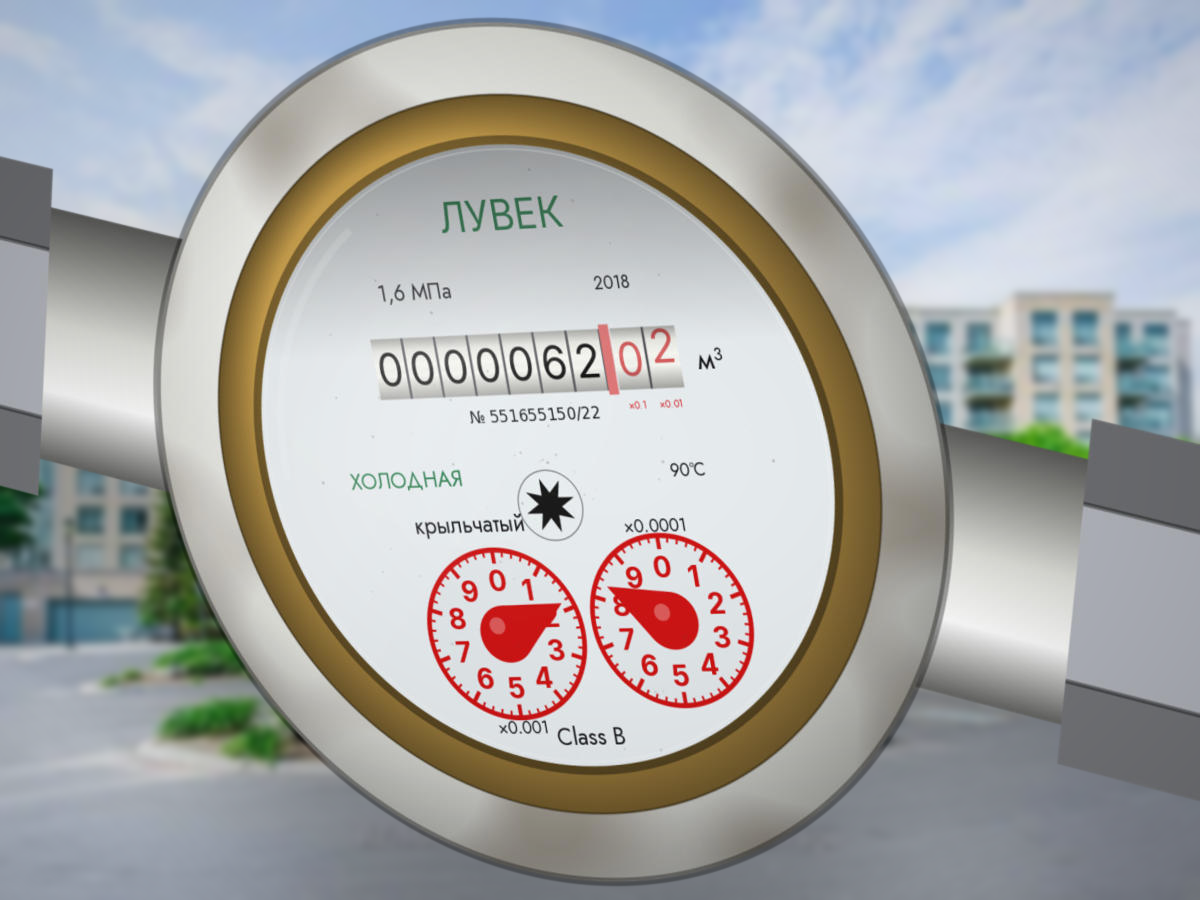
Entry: **62.0218** m³
